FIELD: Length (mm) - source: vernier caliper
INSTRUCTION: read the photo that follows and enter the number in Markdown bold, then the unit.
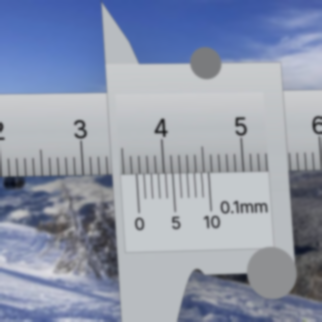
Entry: **36.6** mm
